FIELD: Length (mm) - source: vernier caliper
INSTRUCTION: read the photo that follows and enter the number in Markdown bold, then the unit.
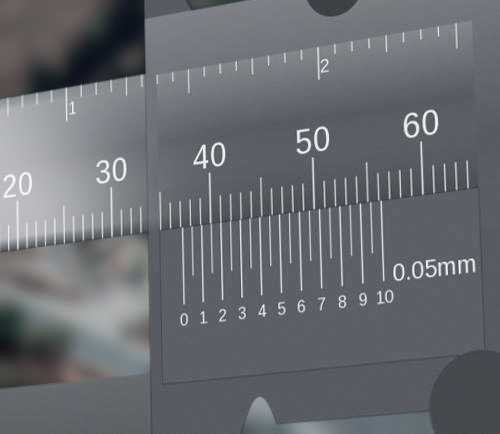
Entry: **37.2** mm
